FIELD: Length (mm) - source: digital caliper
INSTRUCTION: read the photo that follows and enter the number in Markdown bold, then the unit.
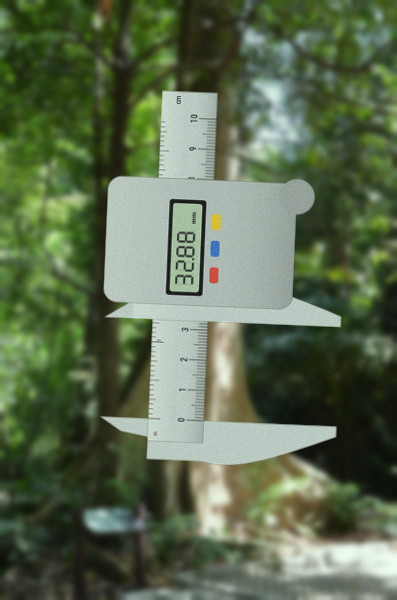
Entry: **32.88** mm
